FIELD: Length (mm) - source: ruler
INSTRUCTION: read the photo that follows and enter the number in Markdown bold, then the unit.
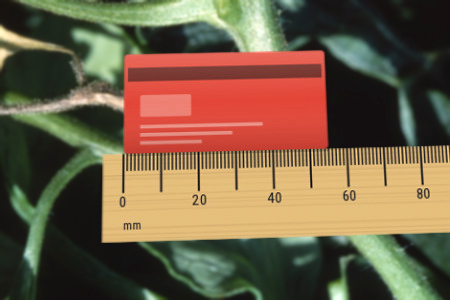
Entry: **55** mm
